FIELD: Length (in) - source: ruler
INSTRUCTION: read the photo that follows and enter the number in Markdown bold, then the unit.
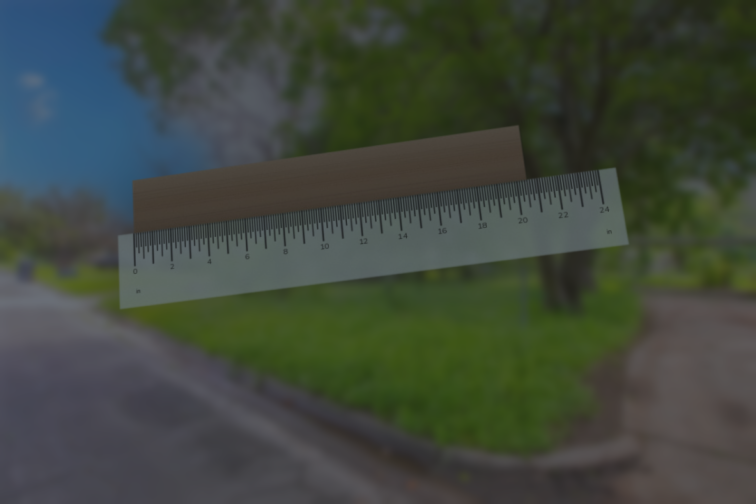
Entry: **20.5** in
